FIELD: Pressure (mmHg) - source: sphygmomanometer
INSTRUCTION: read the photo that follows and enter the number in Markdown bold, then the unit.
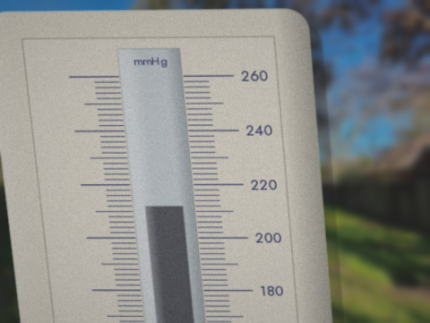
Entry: **212** mmHg
